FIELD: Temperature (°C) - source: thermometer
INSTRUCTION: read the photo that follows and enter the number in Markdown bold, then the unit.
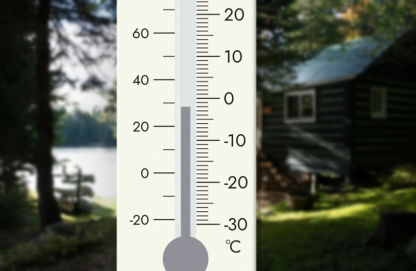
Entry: **-2** °C
